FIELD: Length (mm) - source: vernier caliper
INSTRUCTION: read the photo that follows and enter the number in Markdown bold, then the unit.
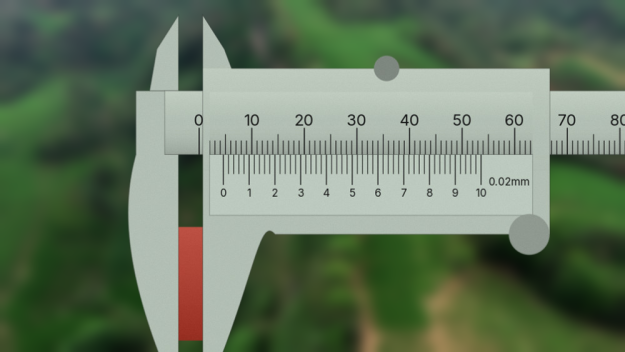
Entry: **4.6** mm
